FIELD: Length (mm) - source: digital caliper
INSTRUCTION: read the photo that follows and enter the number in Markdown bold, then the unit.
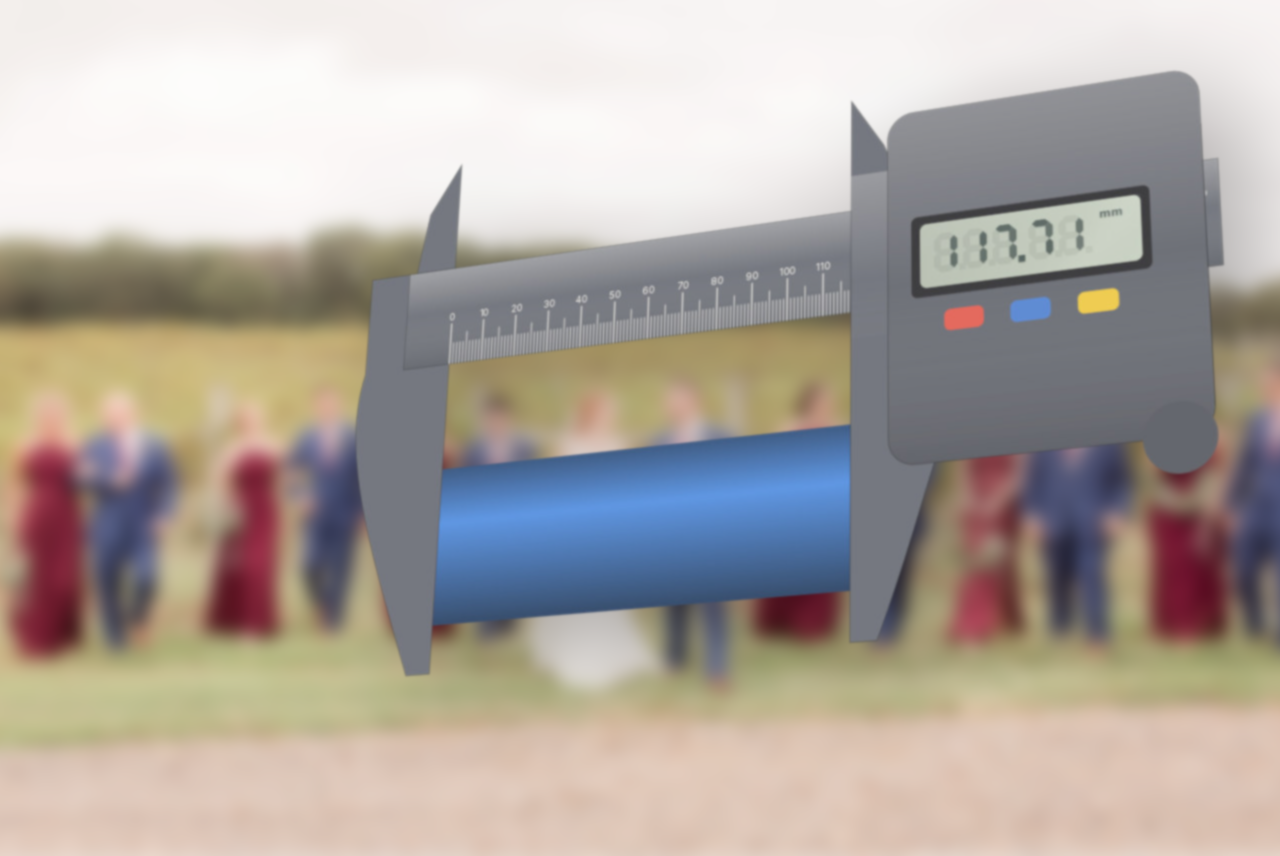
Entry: **117.71** mm
